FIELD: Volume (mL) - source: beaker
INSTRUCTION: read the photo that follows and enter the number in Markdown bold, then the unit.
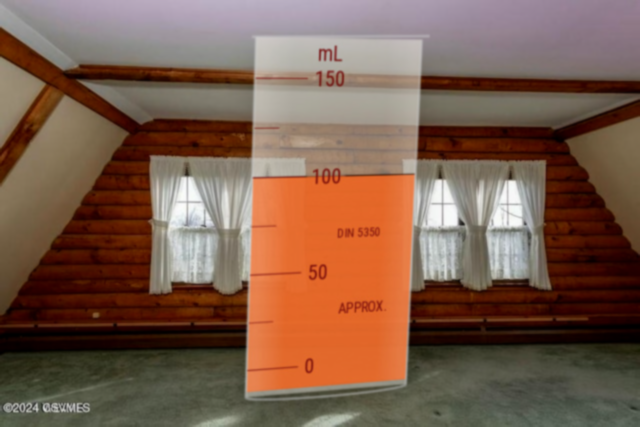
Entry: **100** mL
